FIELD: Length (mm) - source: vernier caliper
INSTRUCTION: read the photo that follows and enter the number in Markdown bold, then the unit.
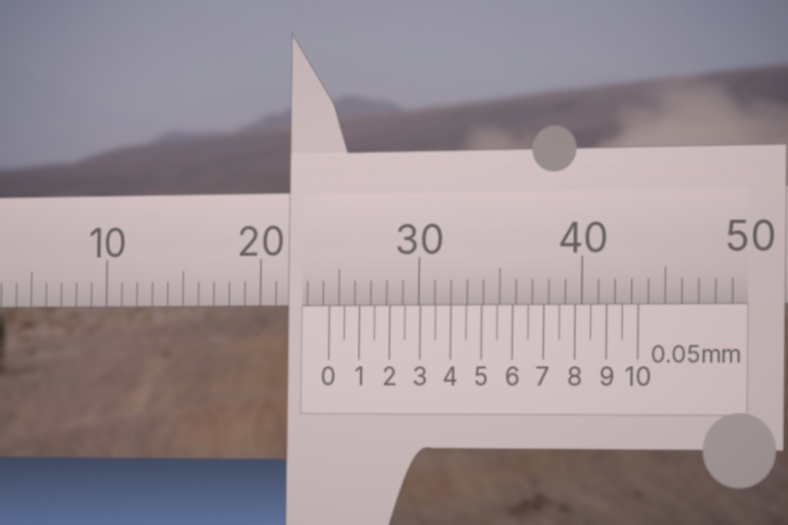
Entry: **24.4** mm
